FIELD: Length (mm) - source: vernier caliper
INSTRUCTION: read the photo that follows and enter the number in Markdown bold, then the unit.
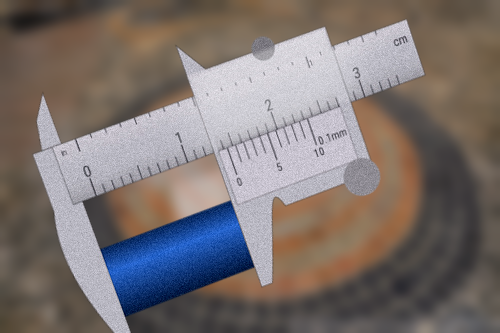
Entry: **14.4** mm
